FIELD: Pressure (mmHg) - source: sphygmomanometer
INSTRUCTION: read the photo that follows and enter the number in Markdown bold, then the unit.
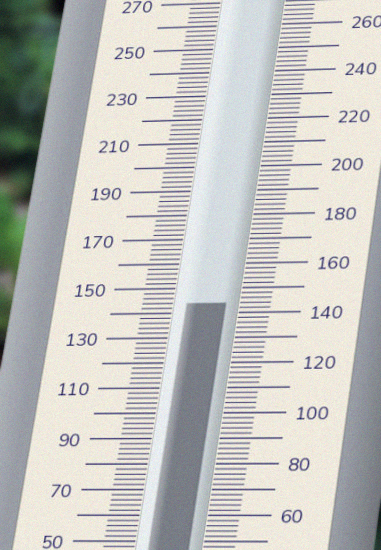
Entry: **144** mmHg
